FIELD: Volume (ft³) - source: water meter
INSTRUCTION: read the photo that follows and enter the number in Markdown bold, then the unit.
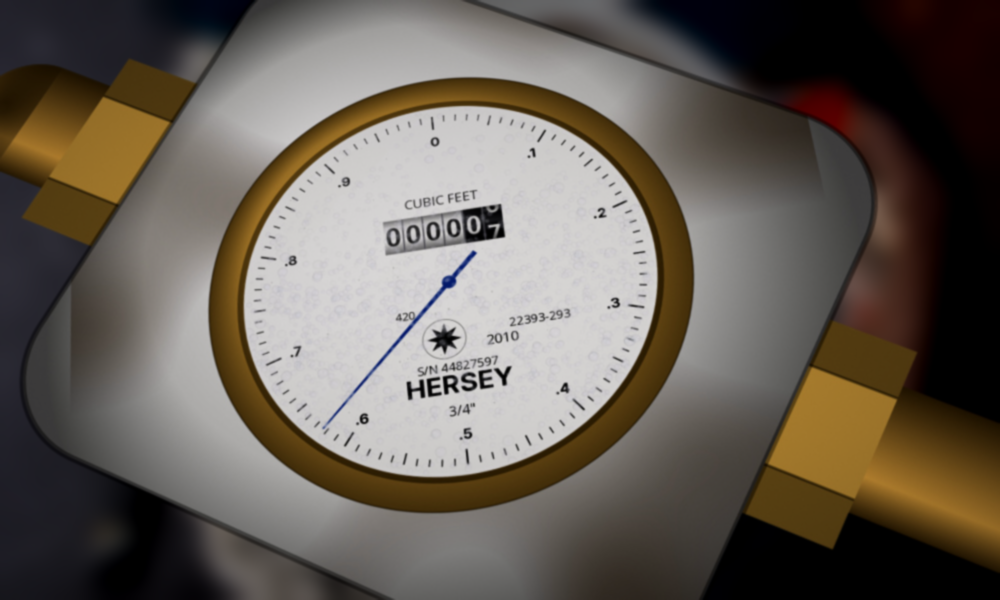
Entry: **6.62** ft³
